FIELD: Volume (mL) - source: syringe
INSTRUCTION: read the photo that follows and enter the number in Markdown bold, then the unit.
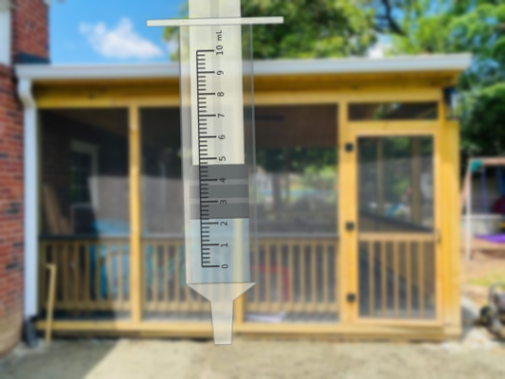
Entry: **2.2** mL
